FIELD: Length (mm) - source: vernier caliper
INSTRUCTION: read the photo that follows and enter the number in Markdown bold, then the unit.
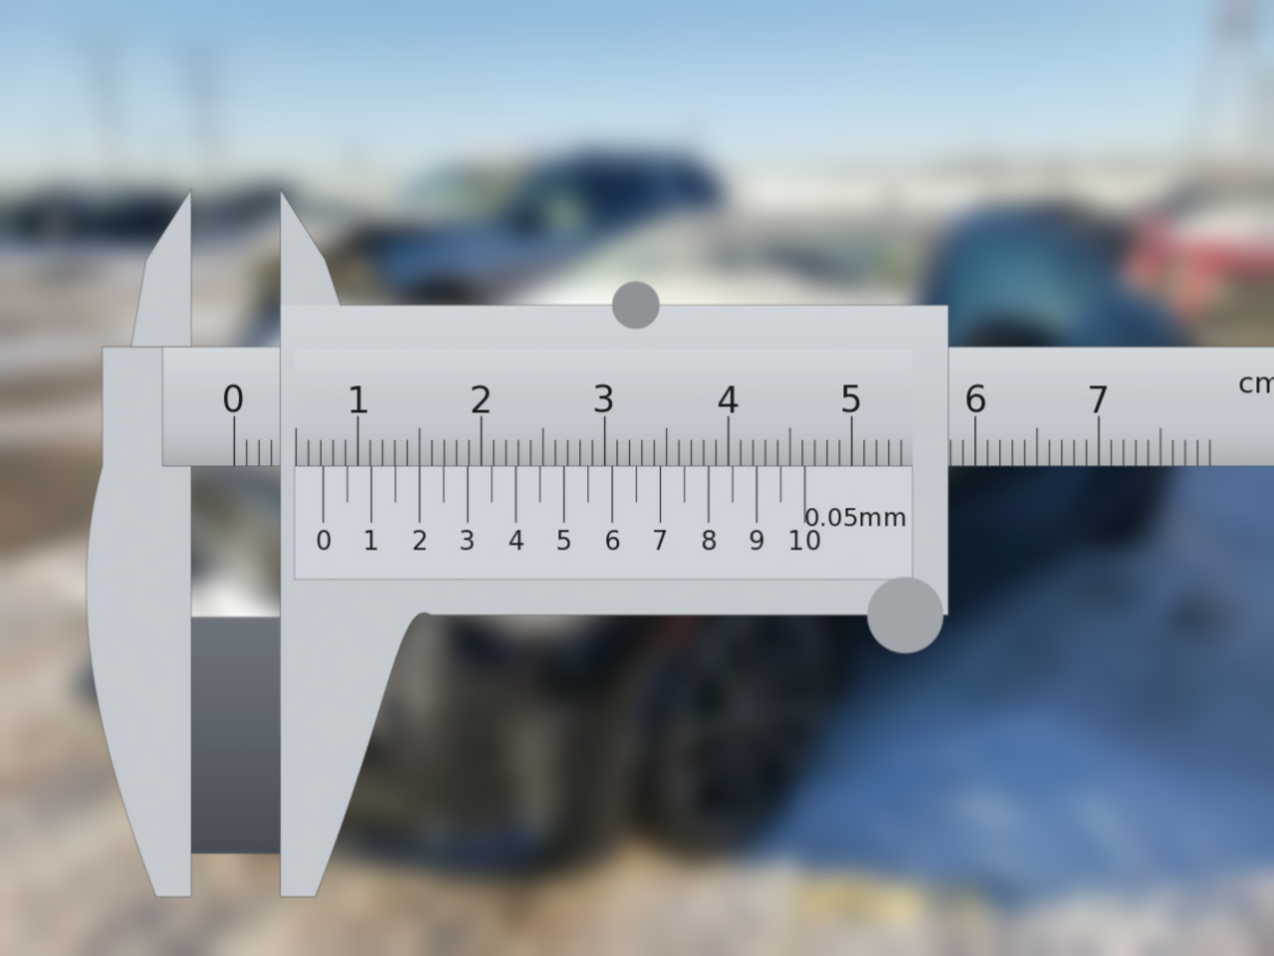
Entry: **7.2** mm
